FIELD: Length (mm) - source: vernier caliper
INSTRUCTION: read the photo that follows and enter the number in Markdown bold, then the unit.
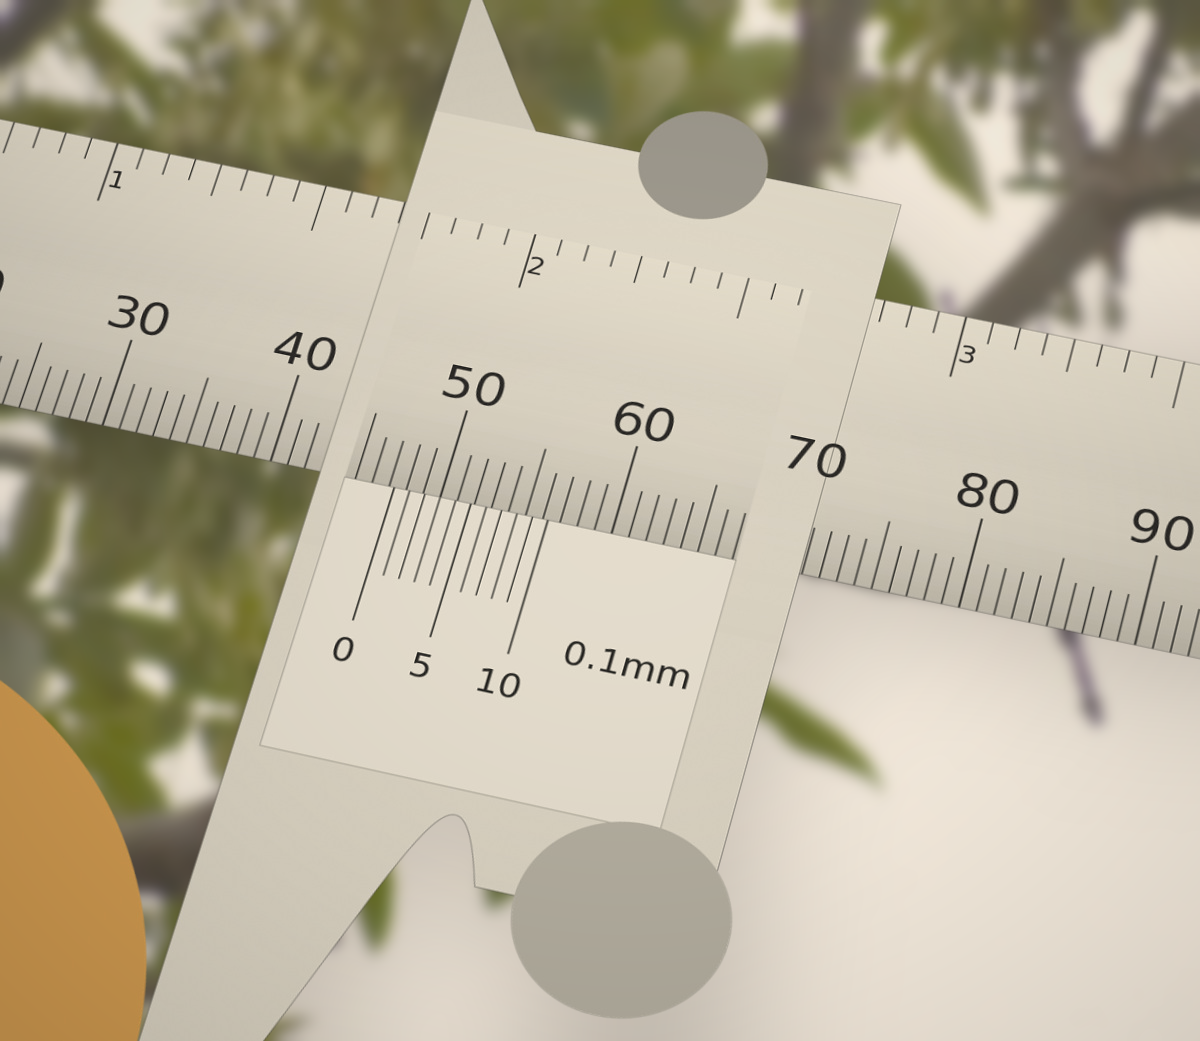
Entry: **47.3** mm
